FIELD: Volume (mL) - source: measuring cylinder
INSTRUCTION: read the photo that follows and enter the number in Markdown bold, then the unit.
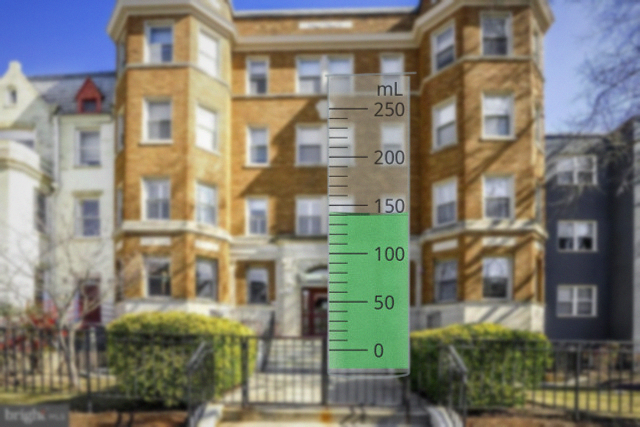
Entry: **140** mL
